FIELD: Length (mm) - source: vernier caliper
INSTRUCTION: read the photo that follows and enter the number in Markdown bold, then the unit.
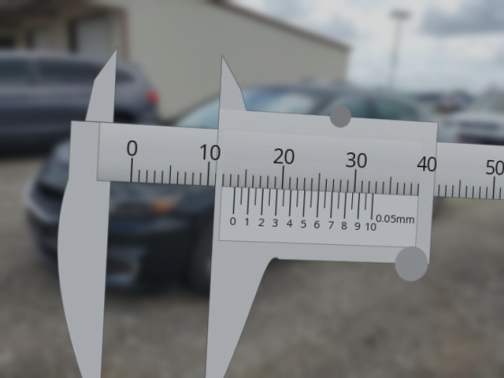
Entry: **13.6** mm
